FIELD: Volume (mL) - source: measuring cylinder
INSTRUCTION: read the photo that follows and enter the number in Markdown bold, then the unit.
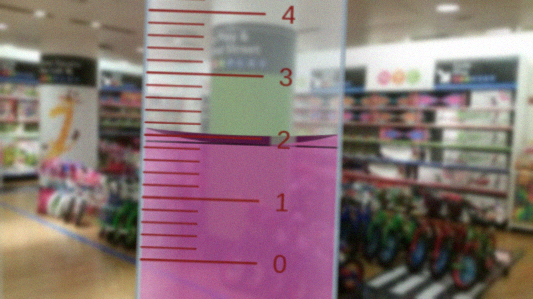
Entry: **1.9** mL
